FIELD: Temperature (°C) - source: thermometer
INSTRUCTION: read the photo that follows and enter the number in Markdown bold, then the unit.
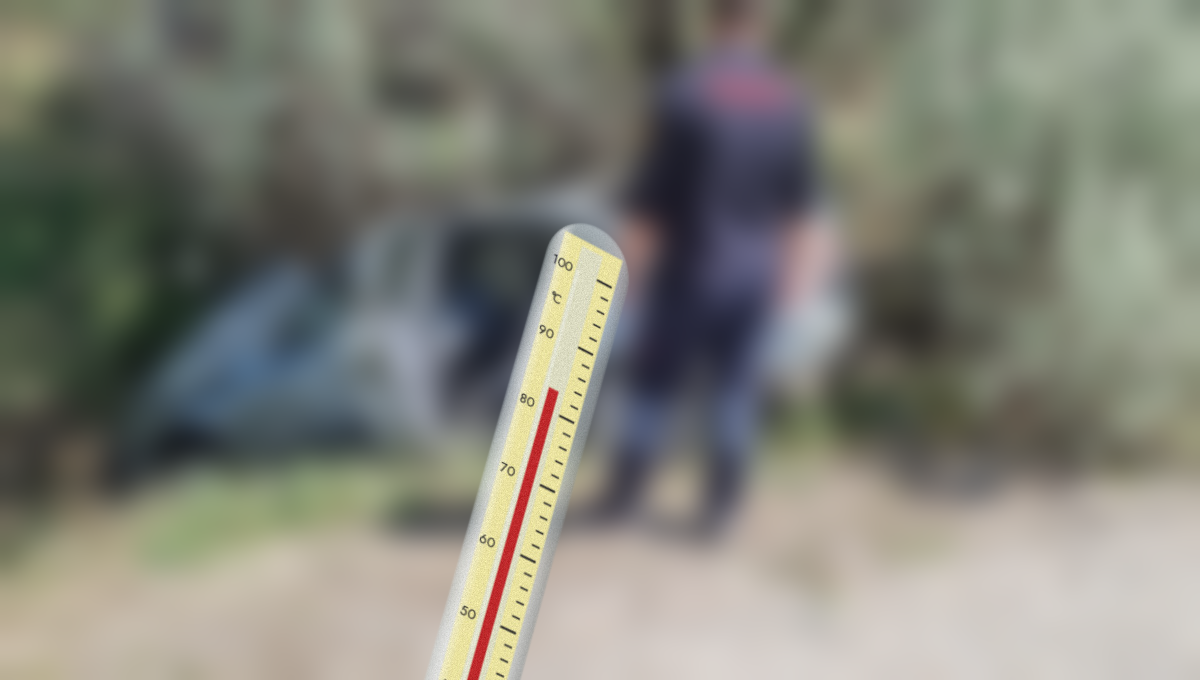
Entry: **83** °C
